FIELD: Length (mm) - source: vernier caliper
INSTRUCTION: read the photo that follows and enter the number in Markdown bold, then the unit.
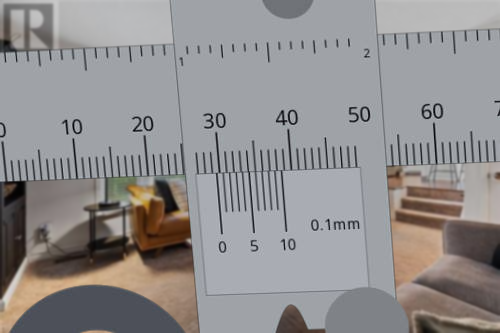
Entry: **29.6** mm
